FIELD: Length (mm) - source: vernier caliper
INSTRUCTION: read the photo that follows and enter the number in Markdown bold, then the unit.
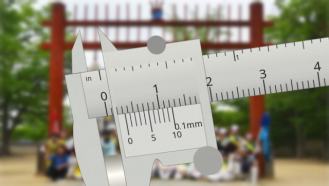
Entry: **3.4** mm
